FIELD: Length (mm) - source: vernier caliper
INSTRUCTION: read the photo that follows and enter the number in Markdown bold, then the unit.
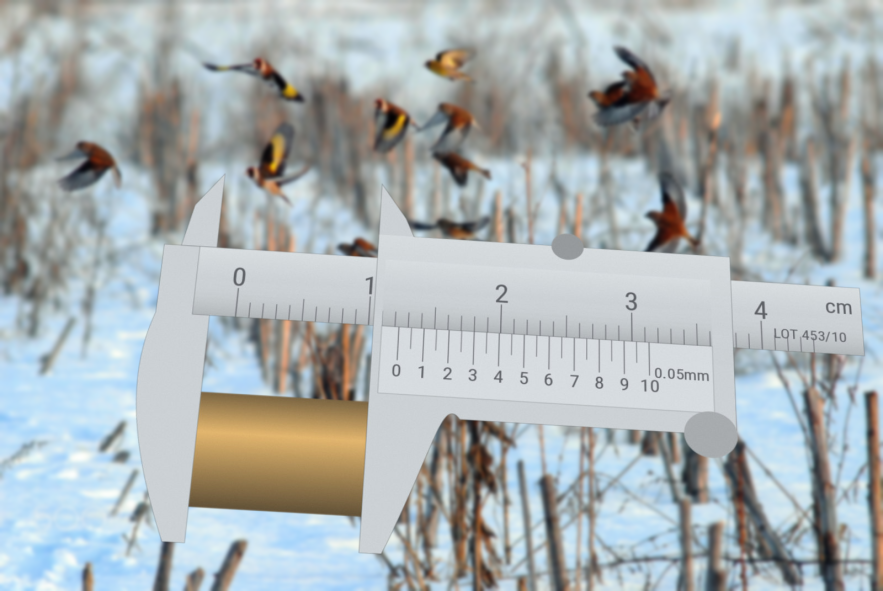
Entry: **12.3** mm
